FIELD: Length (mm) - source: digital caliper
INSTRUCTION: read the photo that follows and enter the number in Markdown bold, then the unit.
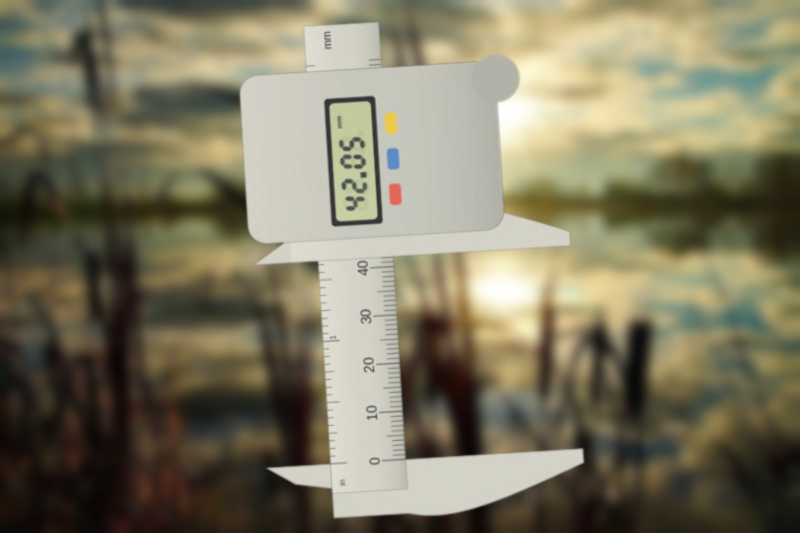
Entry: **42.05** mm
